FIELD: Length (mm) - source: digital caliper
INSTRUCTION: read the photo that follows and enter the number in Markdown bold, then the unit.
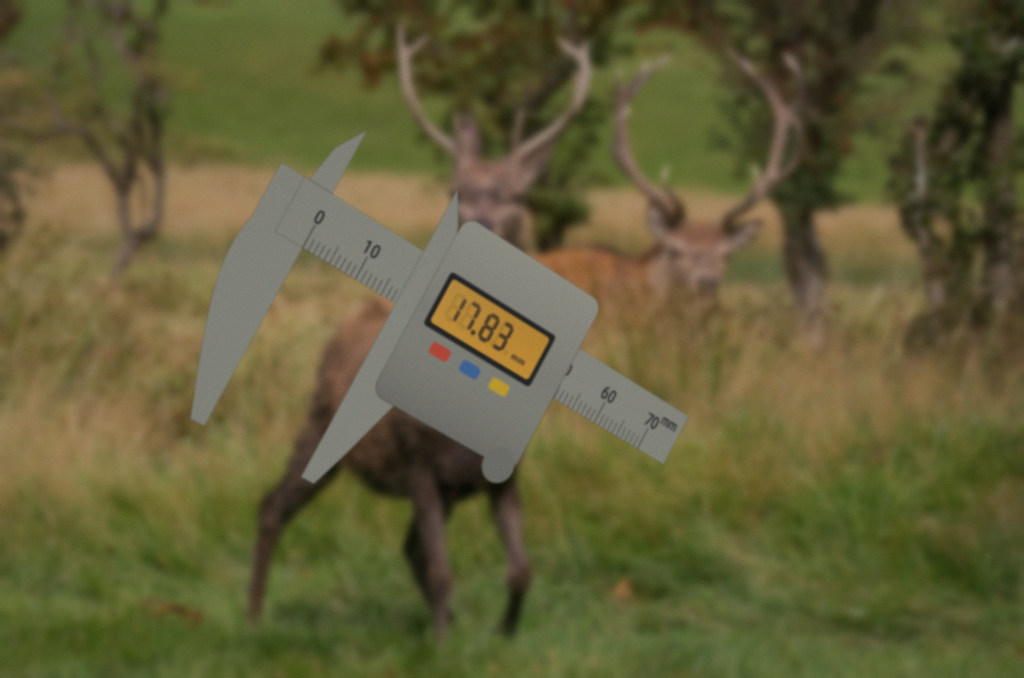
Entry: **17.83** mm
